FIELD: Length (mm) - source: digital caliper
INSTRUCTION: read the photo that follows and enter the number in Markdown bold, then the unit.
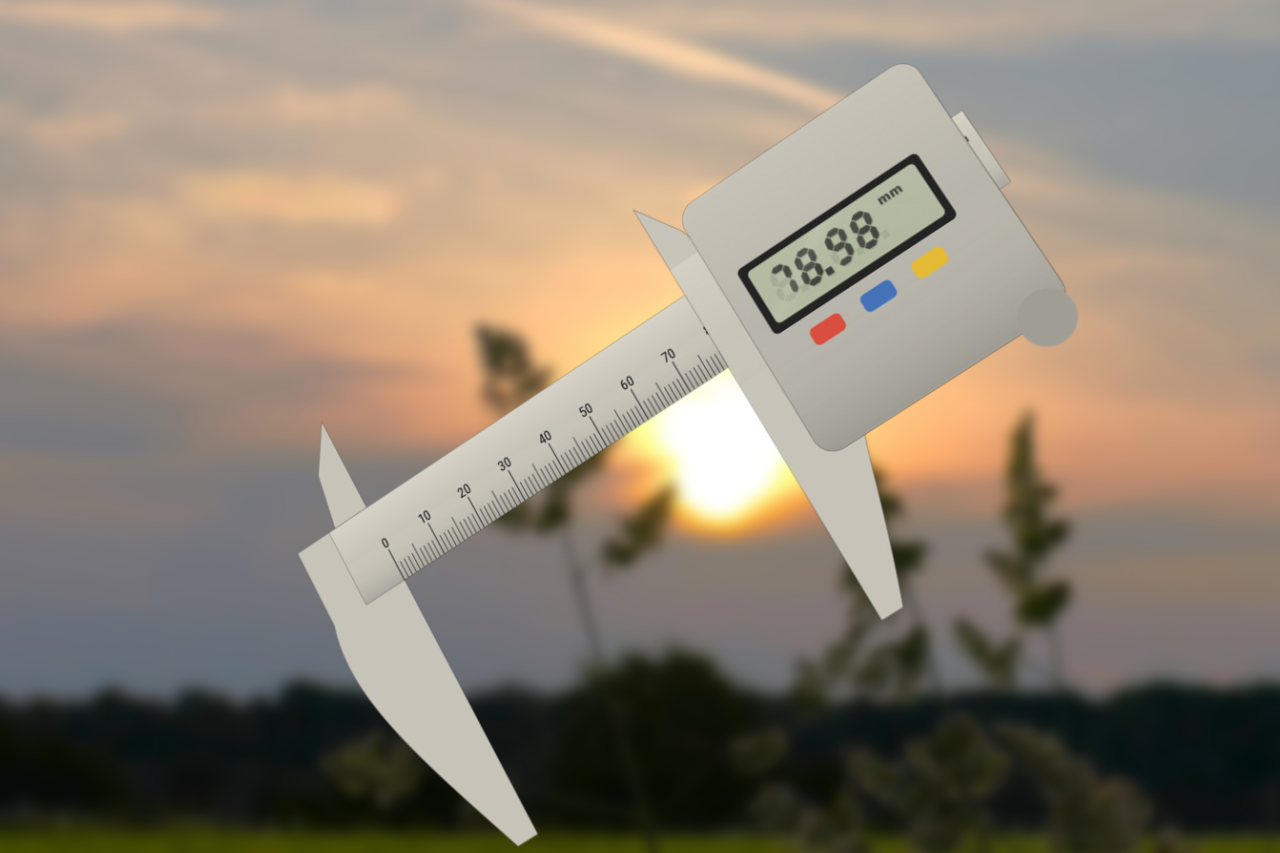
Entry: **78.98** mm
